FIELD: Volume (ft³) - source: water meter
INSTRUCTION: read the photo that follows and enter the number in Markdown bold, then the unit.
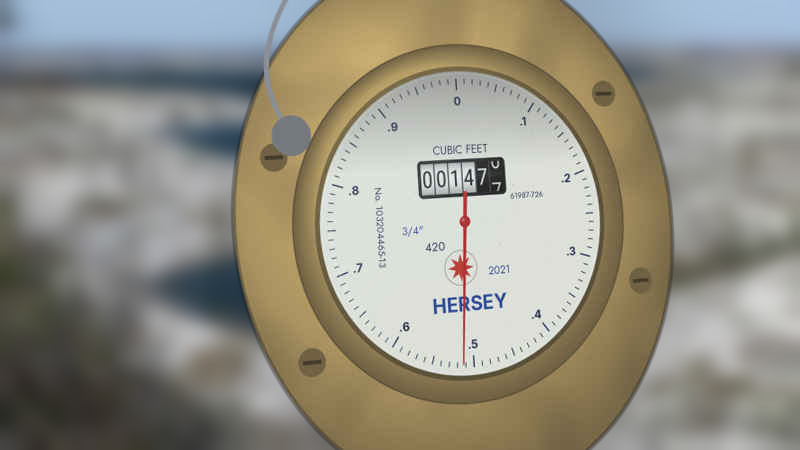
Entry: **1476.51** ft³
